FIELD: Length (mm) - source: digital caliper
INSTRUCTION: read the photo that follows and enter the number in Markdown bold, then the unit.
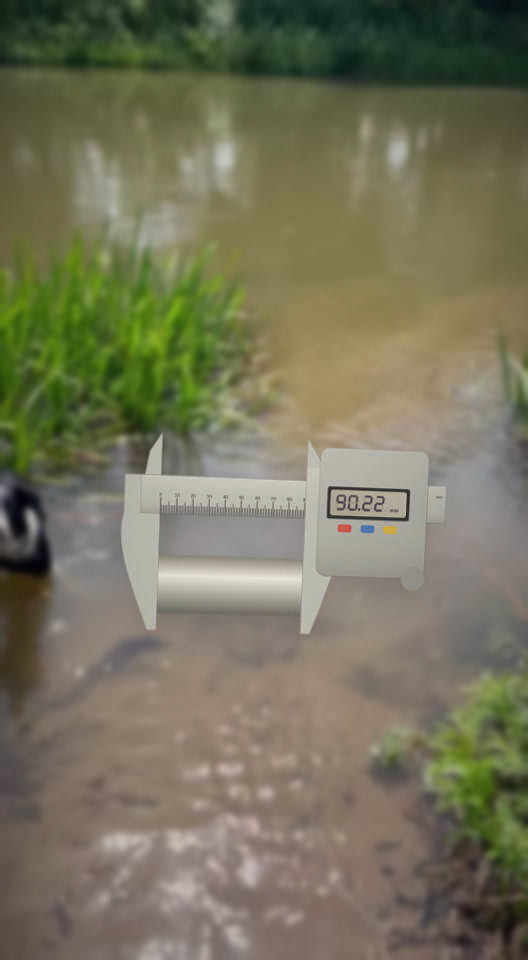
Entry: **90.22** mm
